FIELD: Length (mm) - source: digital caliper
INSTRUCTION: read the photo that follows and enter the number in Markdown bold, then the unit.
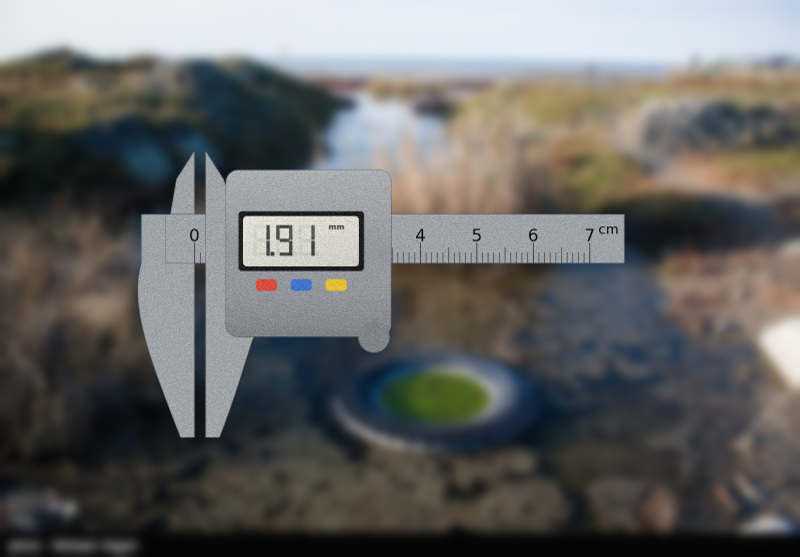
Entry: **1.91** mm
